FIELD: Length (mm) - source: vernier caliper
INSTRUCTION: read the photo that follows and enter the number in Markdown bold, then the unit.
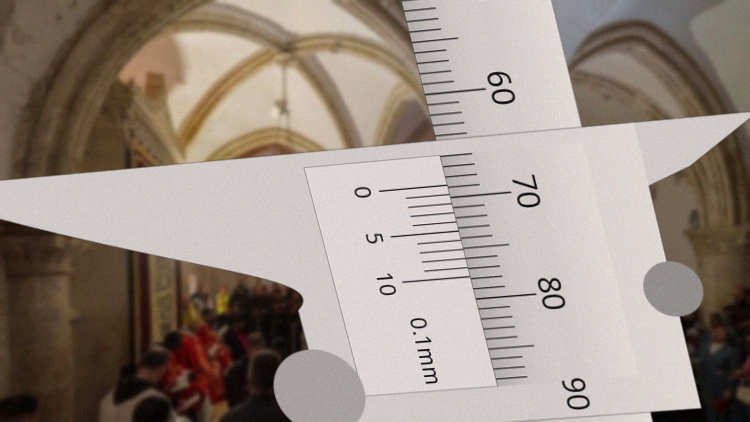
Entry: **68.8** mm
